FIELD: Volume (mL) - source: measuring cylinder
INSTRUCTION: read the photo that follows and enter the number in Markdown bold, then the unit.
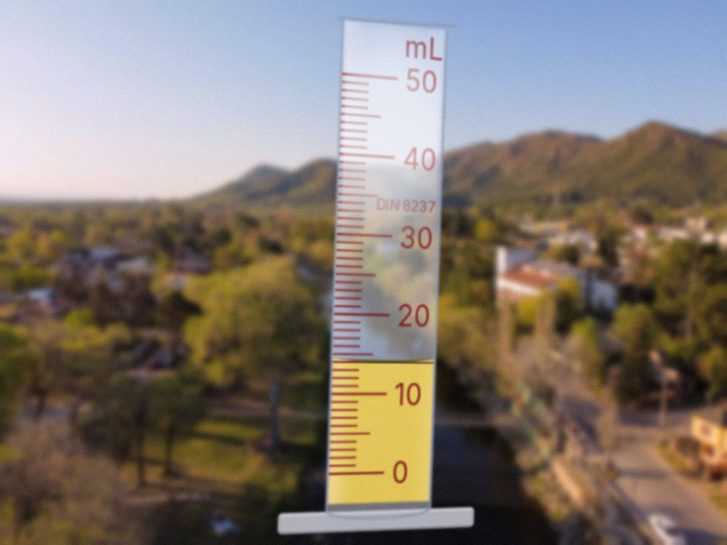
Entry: **14** mL
